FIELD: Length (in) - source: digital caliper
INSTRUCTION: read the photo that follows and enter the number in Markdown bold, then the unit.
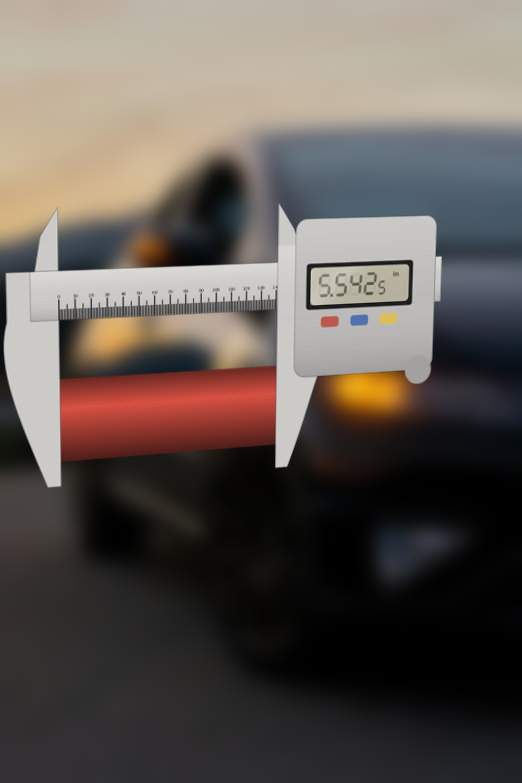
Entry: **5.5425** in
